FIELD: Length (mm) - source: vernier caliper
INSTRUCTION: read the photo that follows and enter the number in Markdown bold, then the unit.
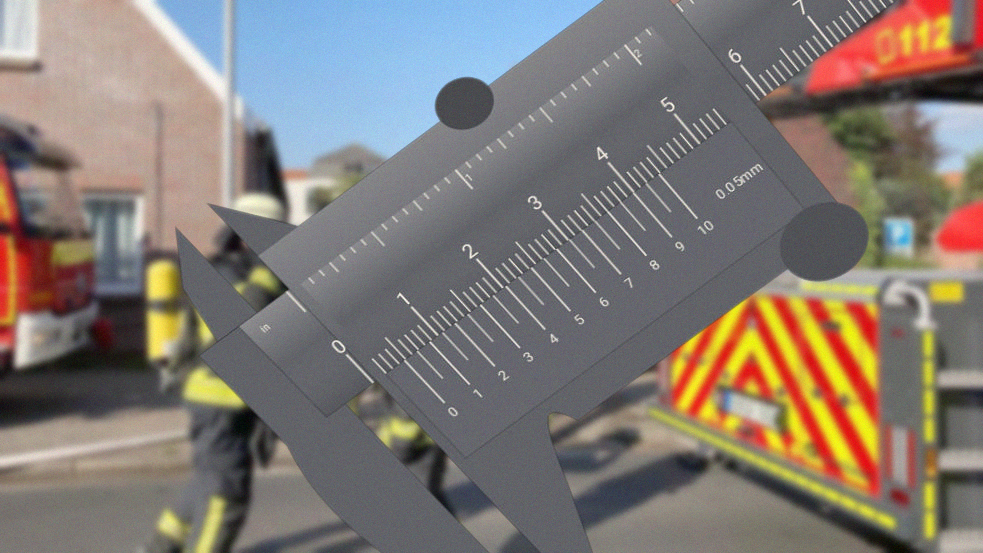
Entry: **4.8** mm
